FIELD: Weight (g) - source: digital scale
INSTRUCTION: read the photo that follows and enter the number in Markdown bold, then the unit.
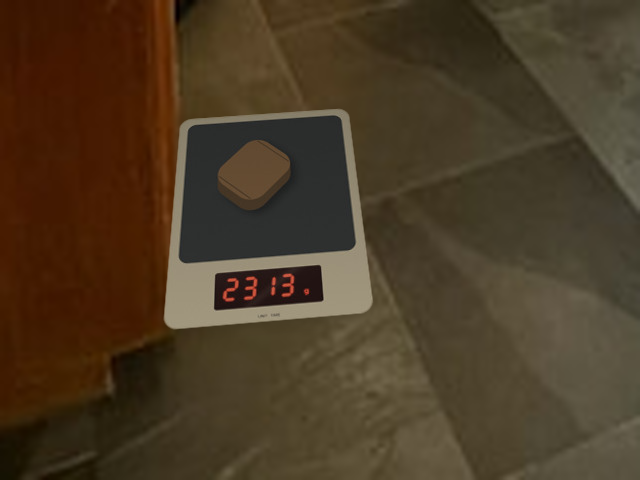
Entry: **2313** g
